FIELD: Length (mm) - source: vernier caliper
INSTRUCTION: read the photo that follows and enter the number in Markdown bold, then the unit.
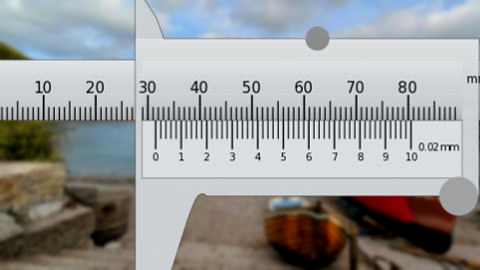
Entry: **31.5** mm
